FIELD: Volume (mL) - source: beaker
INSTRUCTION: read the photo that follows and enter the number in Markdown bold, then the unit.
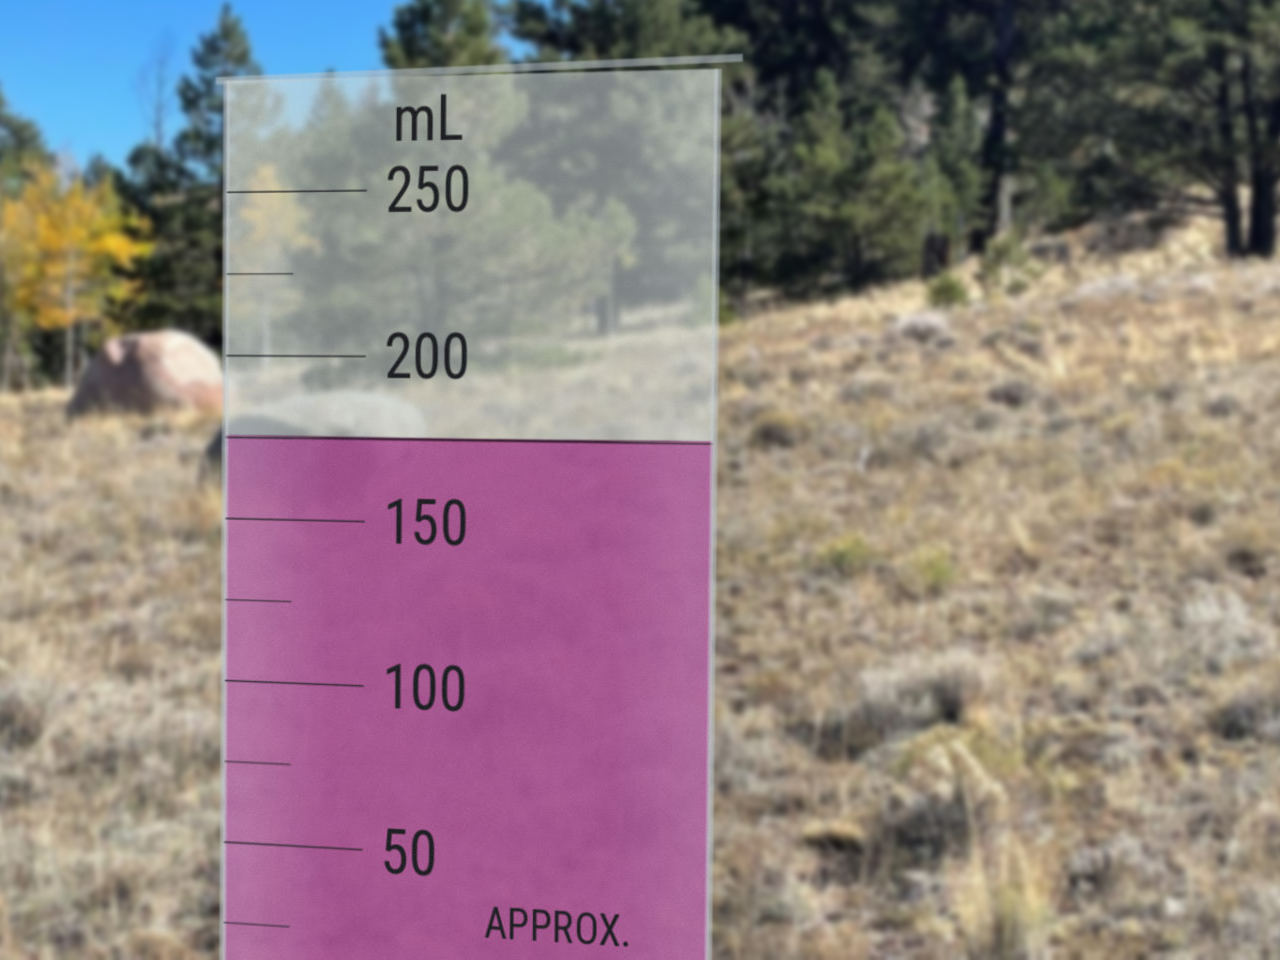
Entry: **175** mL
